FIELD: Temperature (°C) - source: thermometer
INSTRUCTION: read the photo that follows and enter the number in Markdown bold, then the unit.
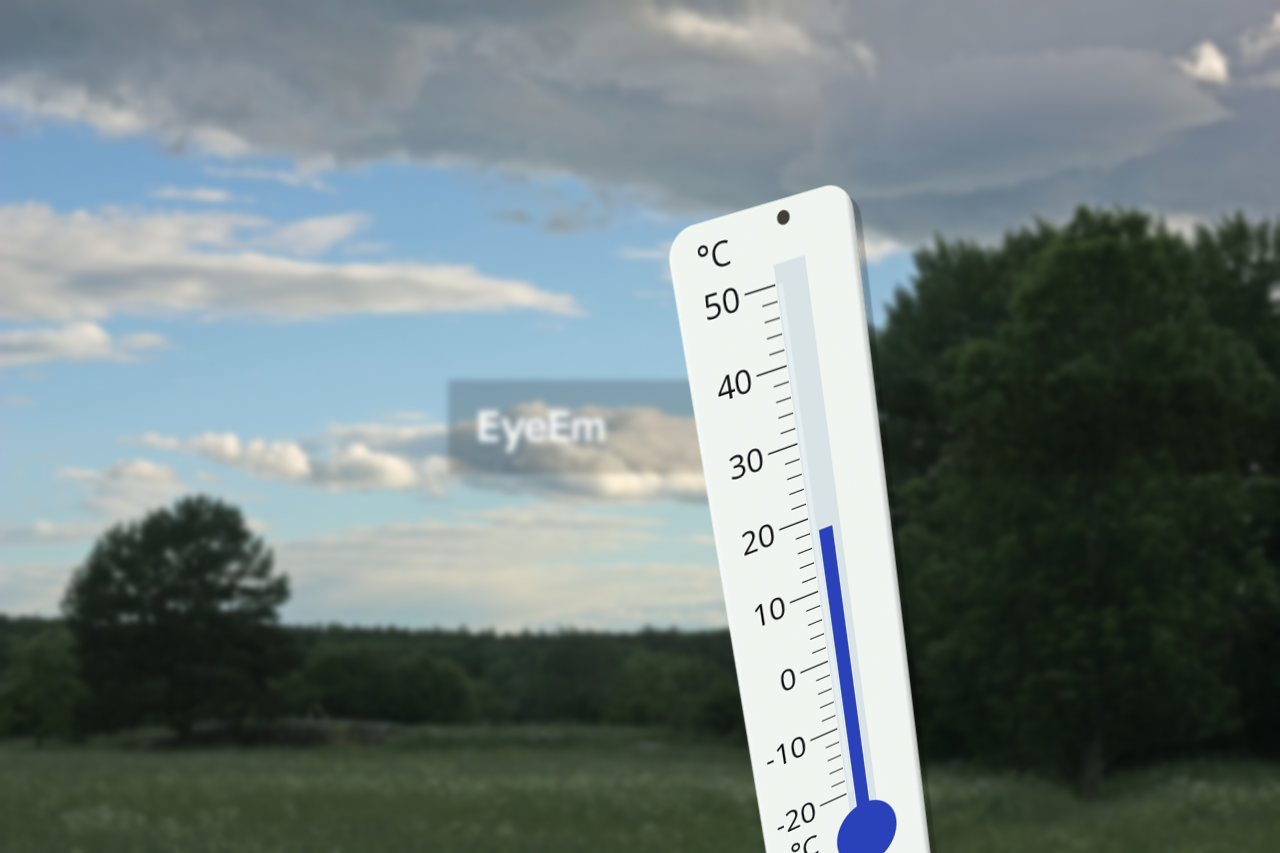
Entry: **18** °C
